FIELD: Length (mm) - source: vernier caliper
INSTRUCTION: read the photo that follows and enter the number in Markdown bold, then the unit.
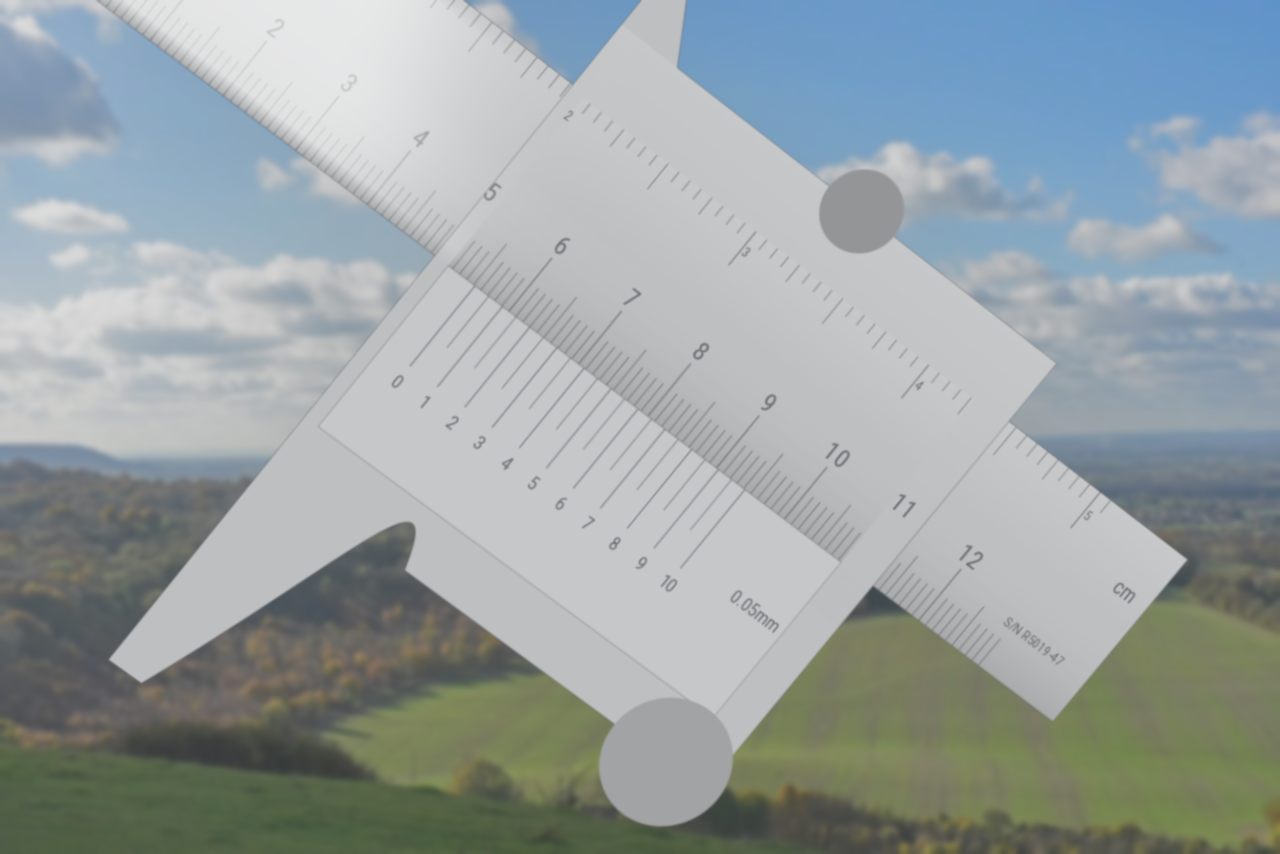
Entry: **55.2** mm
